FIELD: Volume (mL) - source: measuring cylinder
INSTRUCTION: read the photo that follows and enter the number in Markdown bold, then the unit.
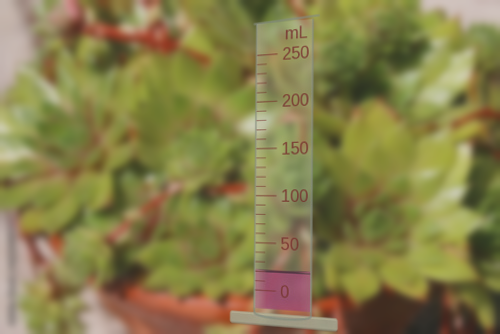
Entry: **20** mL
